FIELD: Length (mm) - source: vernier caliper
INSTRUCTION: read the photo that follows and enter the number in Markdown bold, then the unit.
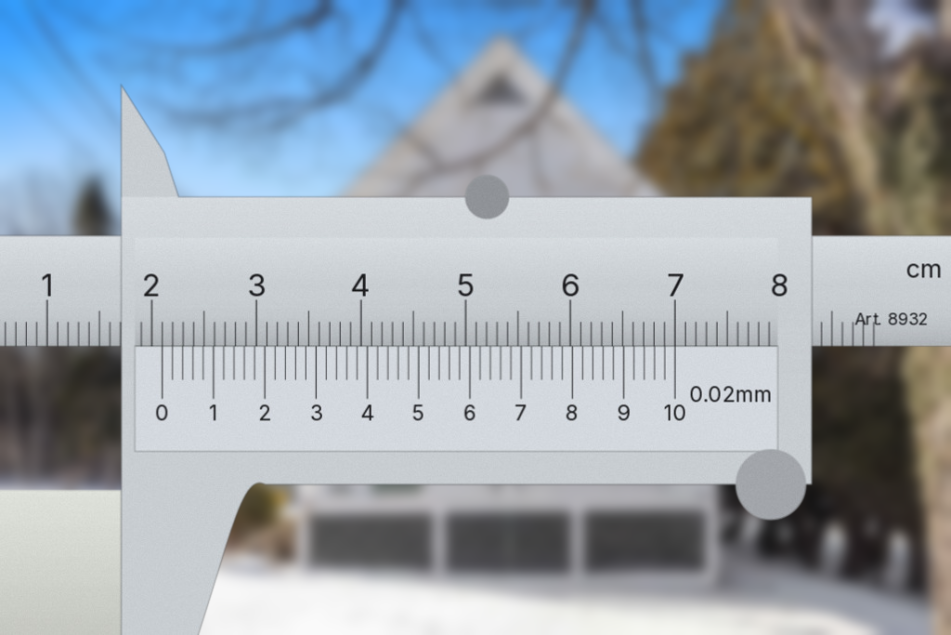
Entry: **21.0** mm
